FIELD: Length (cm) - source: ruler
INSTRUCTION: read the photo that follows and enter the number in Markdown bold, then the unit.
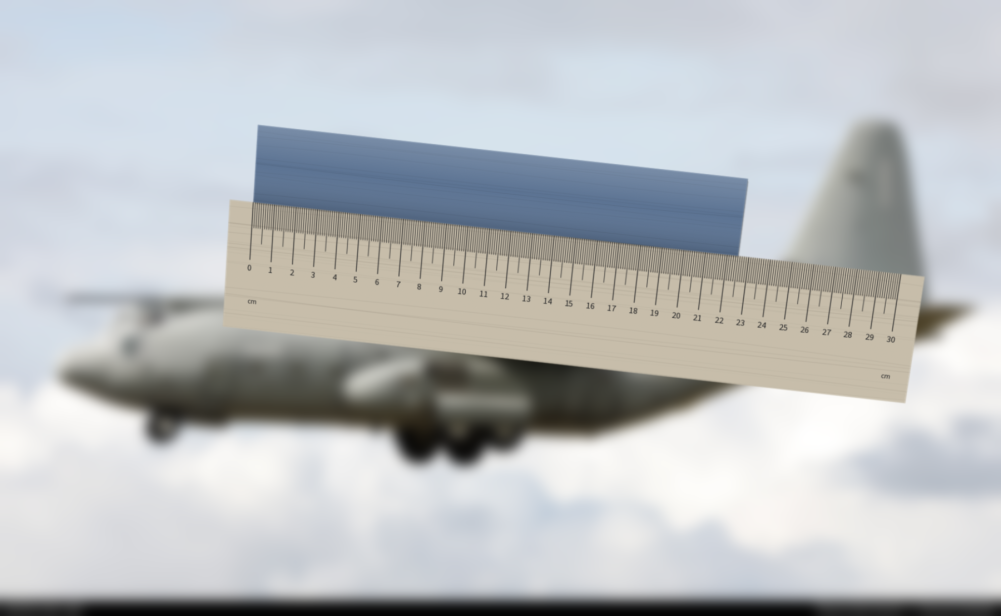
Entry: **22.5** cm
